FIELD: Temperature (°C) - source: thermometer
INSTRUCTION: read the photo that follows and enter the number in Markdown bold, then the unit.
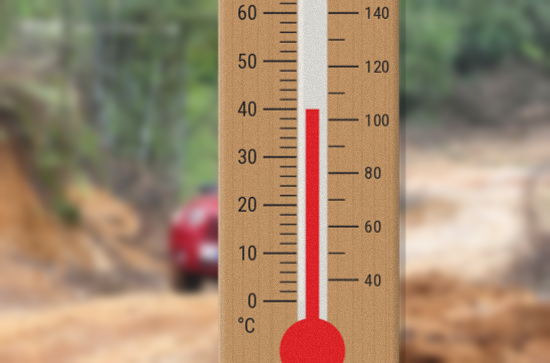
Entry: **40** °C
